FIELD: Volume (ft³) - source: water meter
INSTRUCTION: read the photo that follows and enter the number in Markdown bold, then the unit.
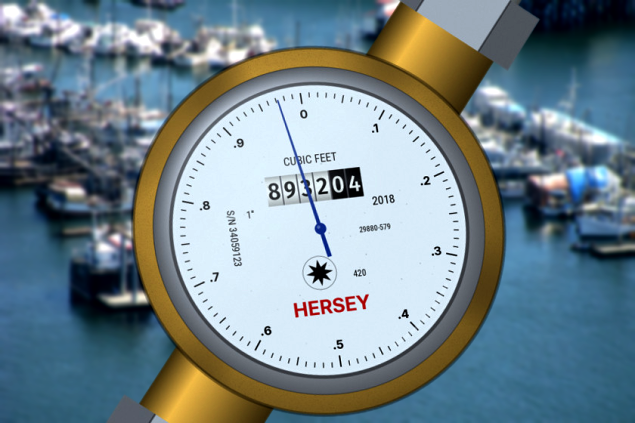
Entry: **893203.97** ft³
